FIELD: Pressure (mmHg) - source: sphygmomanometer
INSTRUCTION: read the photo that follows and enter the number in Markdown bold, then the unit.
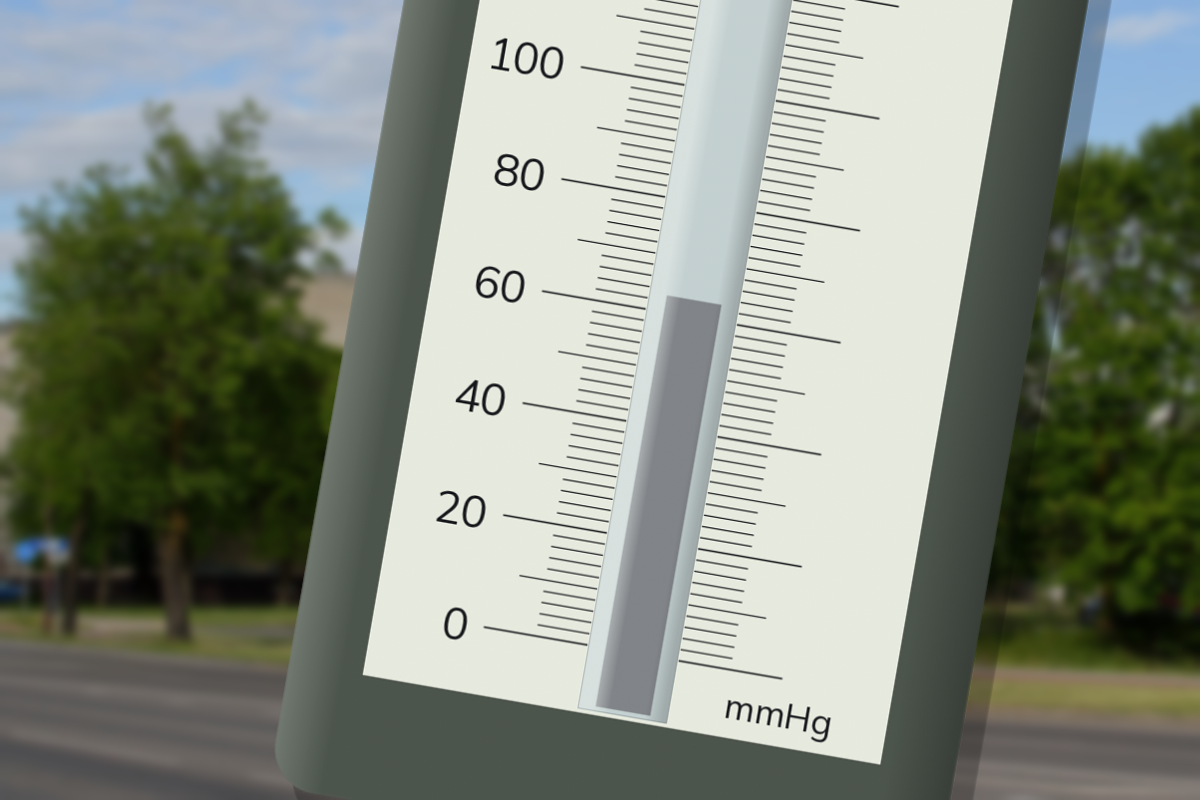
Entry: **63** mmHg
